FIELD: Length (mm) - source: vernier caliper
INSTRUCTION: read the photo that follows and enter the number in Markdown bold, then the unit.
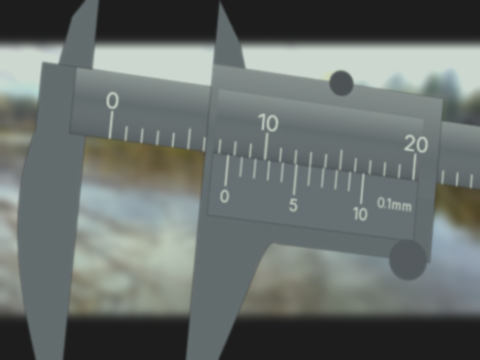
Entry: **7.6** mm
